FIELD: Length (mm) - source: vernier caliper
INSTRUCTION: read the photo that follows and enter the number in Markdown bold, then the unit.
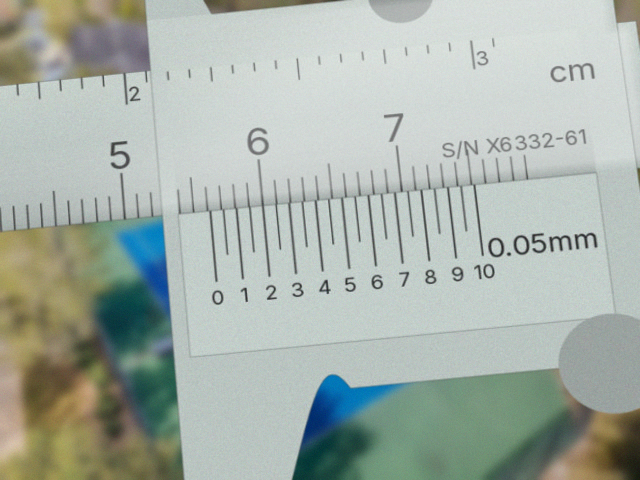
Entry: **56.2** mm
